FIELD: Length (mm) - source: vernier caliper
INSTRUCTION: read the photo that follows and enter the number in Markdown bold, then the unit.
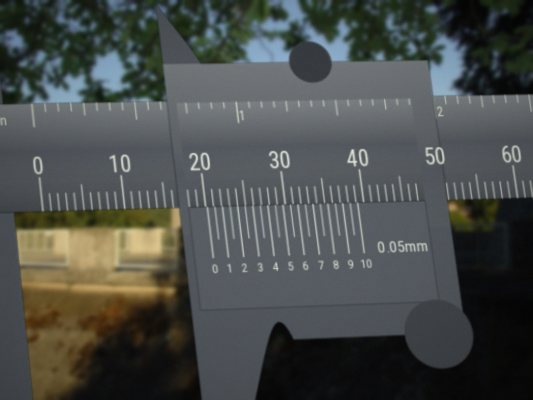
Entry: **20.2** mm
